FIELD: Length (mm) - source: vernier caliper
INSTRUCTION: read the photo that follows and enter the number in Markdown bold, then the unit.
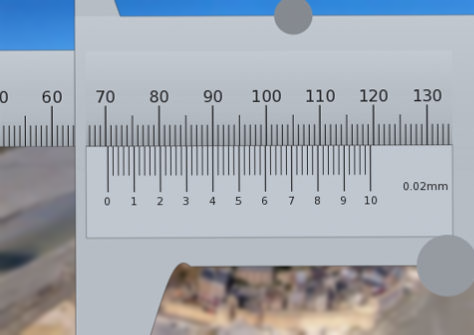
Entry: **70.4** mm
